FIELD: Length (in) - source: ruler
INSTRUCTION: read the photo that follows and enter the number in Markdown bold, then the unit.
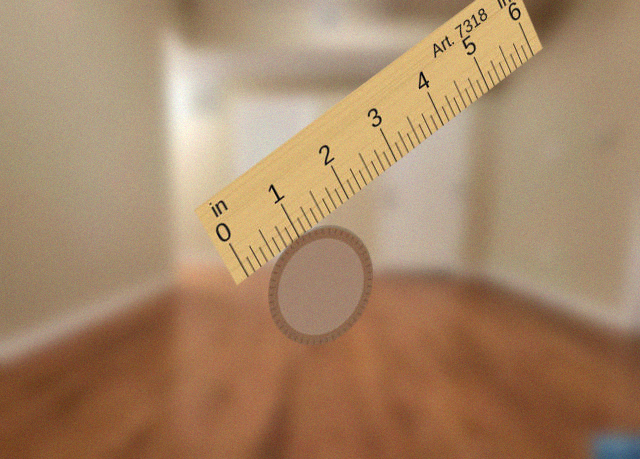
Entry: **1.875** in
